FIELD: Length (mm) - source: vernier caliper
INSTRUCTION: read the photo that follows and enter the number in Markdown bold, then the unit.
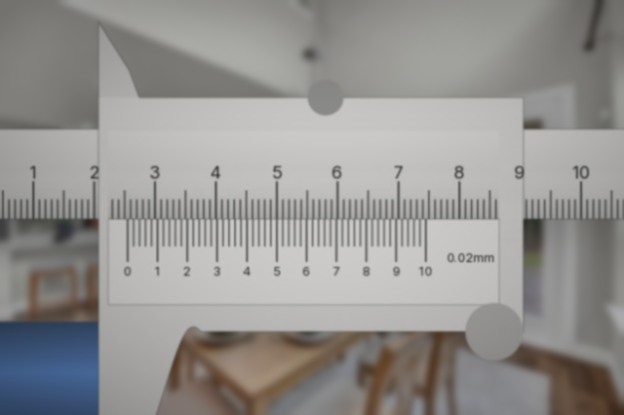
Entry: **25.5** mm
